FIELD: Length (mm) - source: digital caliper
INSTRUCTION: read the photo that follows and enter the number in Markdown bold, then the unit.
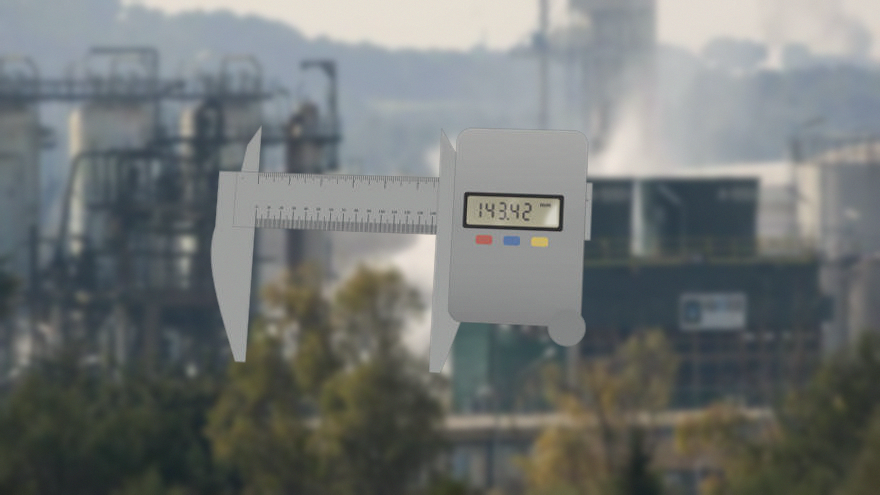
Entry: **143.42** mm
